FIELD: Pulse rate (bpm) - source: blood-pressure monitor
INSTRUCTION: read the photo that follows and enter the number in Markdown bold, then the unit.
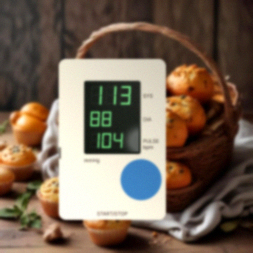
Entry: **104** bpm
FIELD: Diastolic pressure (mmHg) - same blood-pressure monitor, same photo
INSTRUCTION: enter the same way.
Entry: **88** mmHg
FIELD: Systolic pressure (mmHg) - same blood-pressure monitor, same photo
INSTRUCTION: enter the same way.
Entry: **113** mmHg
